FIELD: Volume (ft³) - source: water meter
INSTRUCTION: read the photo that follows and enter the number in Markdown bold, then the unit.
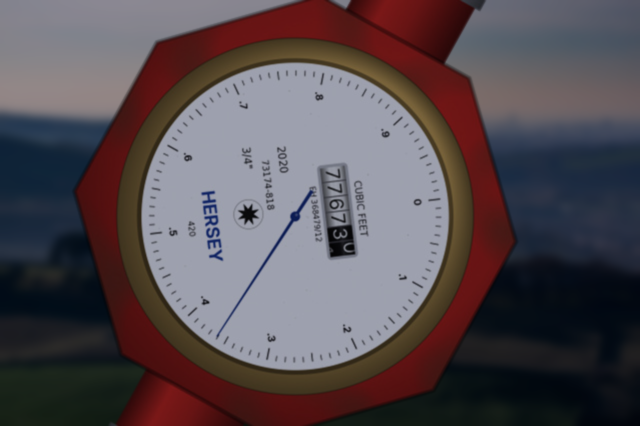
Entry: **776730.36** ft³
